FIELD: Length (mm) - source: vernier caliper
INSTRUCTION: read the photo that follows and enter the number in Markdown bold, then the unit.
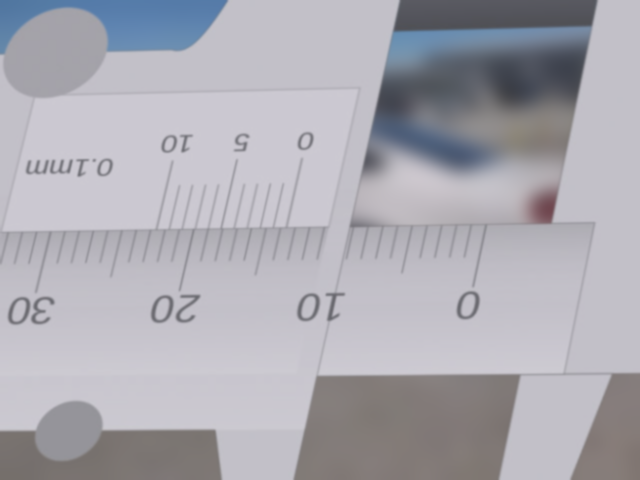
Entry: **13.6** mm
